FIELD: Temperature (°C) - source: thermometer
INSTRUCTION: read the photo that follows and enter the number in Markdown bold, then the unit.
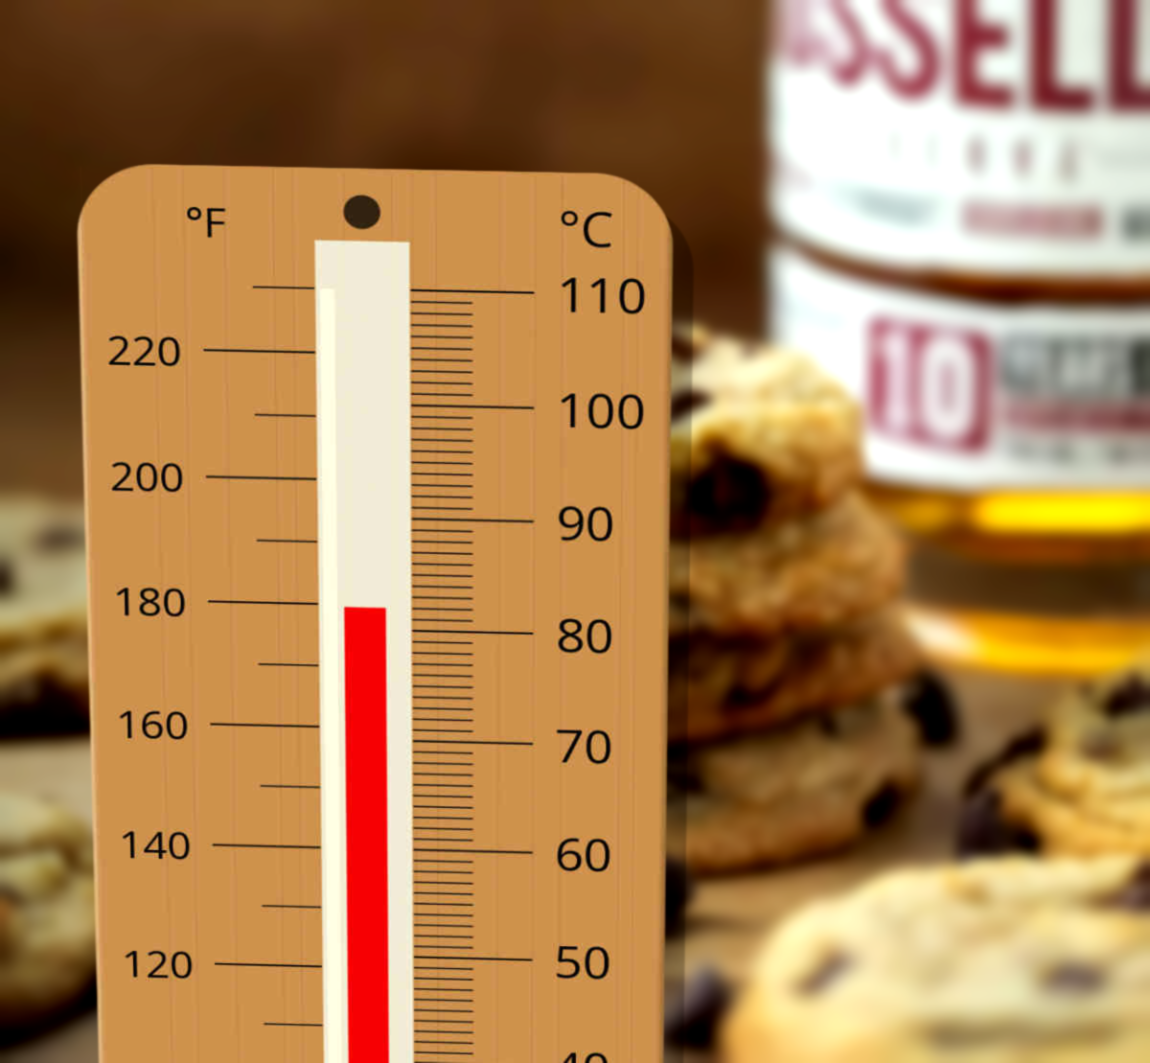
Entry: **82** °C
